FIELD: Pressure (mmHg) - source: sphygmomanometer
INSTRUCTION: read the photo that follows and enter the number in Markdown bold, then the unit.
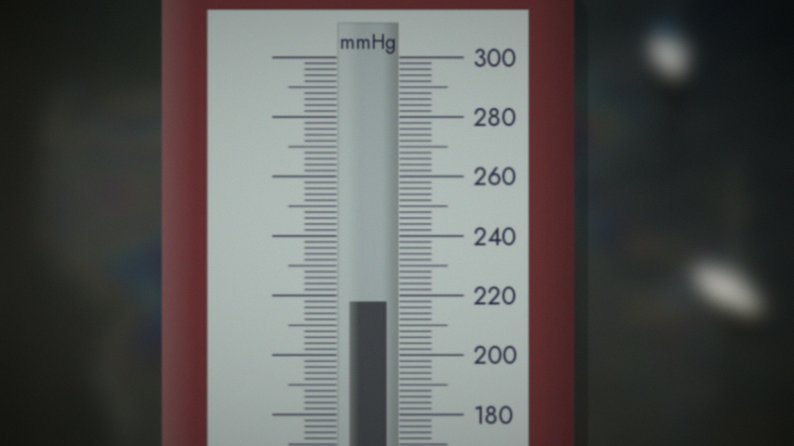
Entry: **218** mmHg
